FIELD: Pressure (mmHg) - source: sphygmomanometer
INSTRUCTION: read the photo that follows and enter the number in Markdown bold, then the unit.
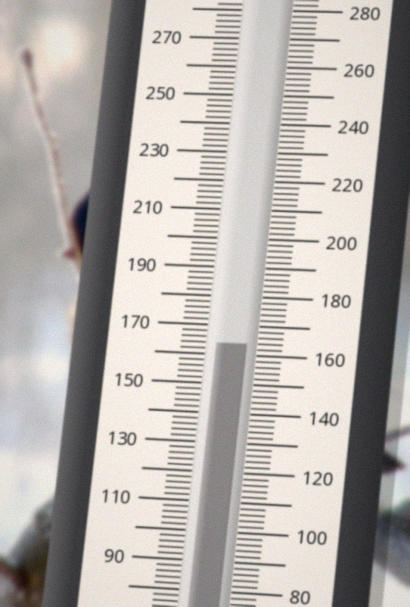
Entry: **164** mmHg
